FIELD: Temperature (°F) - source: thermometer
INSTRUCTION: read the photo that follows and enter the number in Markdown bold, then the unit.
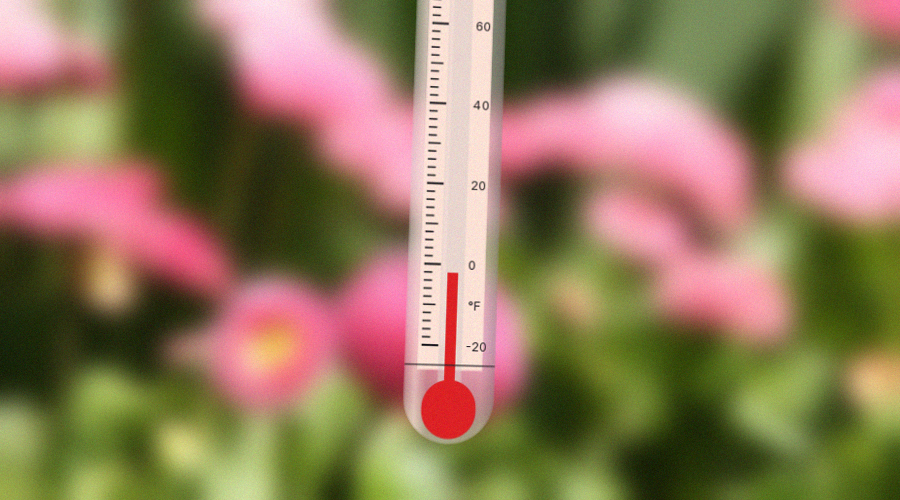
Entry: **-2** °F
